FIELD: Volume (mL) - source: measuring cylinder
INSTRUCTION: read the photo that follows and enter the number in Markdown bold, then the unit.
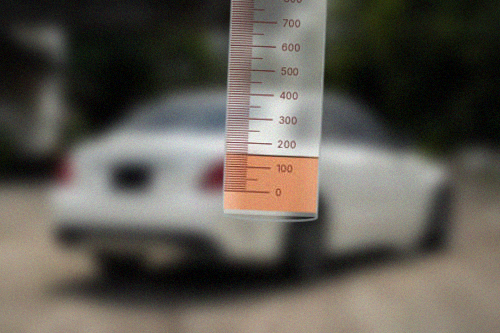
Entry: **150** mL
